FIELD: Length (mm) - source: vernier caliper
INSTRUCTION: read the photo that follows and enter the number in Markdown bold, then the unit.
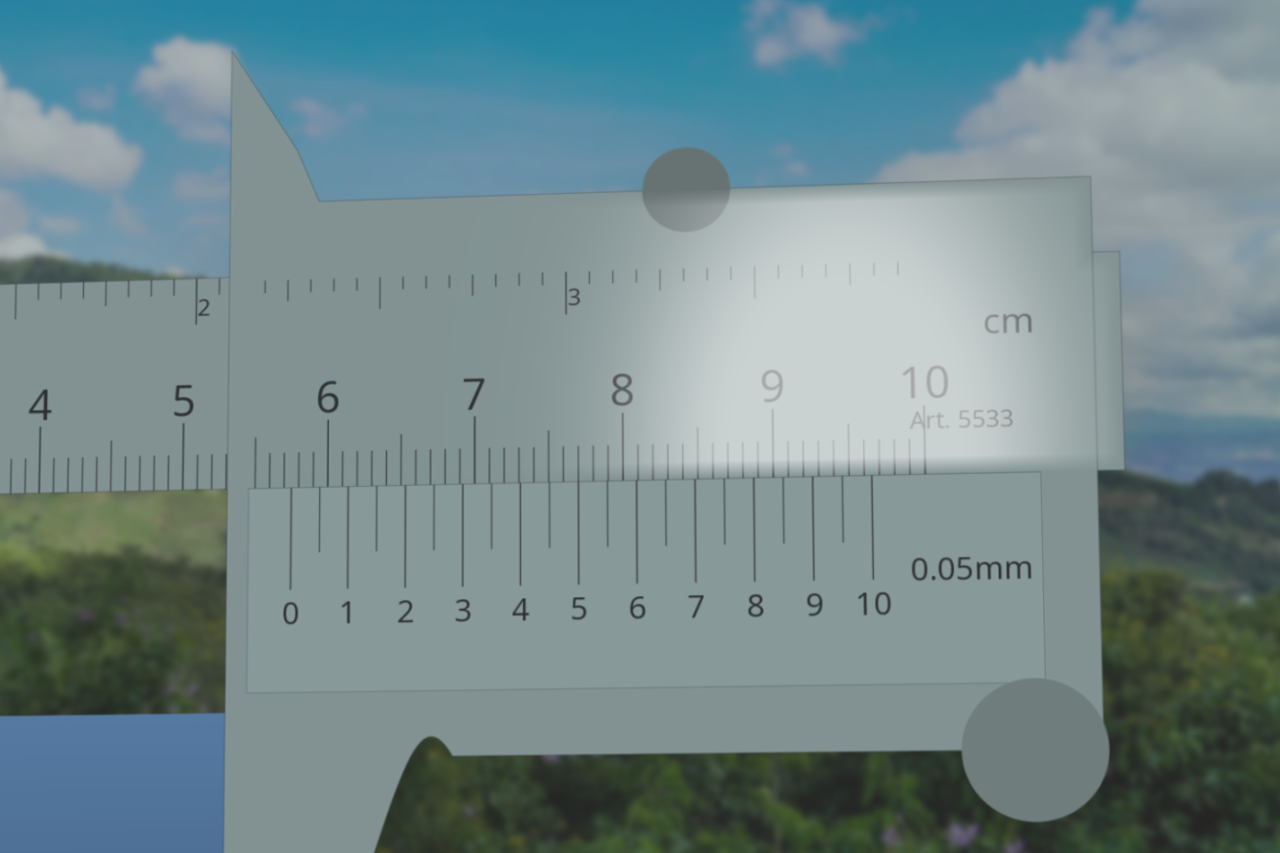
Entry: **57.5** mm
